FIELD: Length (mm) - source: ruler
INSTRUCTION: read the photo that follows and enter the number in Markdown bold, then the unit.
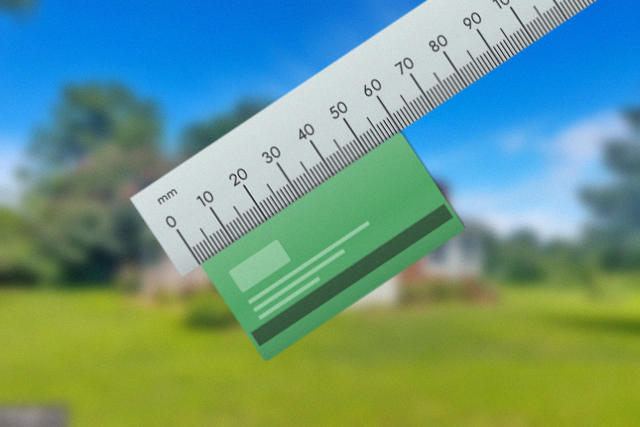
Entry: **60** mm
